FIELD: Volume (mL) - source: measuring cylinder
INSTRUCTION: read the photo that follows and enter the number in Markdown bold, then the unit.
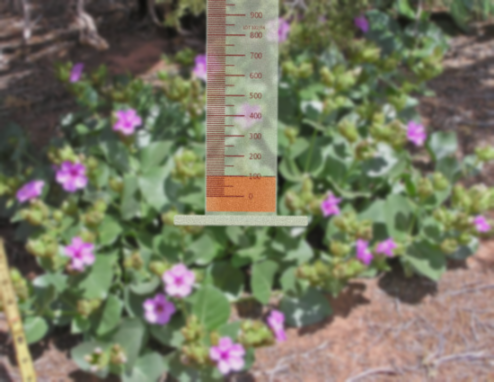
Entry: **100** mL
